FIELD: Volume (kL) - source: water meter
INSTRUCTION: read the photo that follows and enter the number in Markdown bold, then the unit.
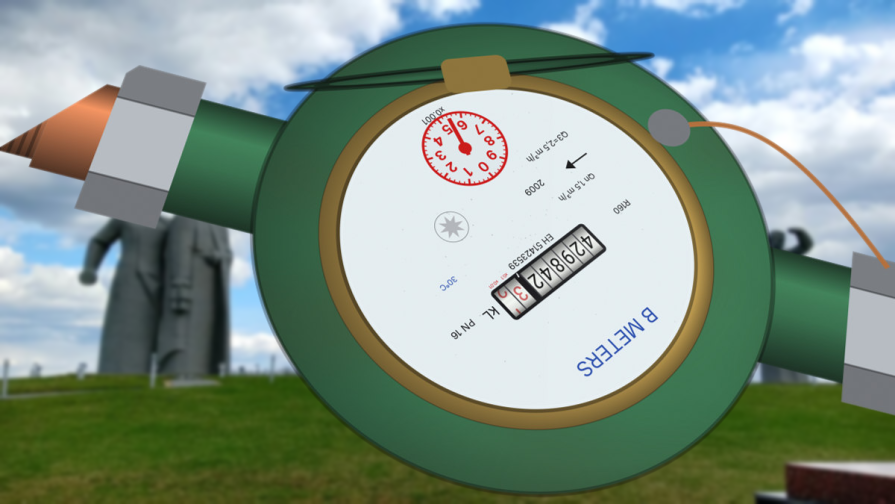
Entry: **429842.315** kL
